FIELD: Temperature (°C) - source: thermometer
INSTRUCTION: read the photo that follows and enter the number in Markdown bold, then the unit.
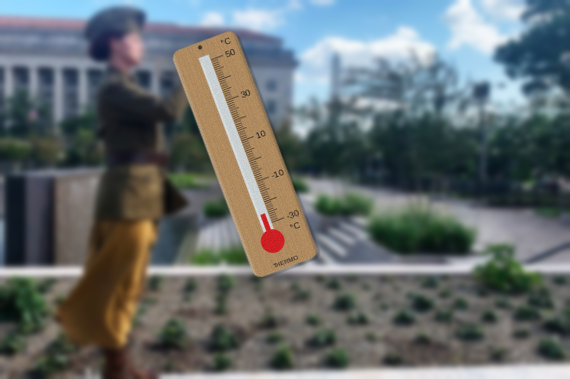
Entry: **-25** °C
